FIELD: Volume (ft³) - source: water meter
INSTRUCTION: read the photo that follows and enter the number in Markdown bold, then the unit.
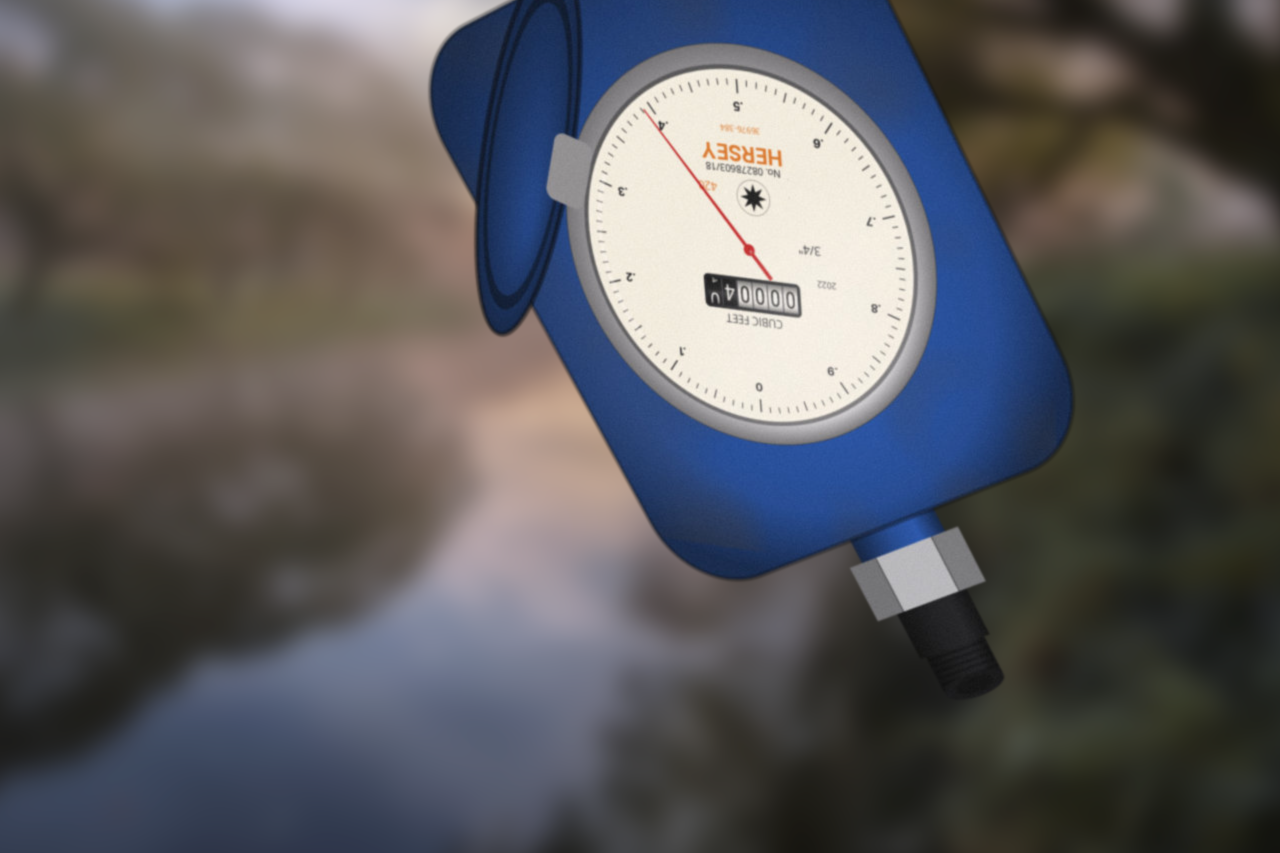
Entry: **40.39** ft³
